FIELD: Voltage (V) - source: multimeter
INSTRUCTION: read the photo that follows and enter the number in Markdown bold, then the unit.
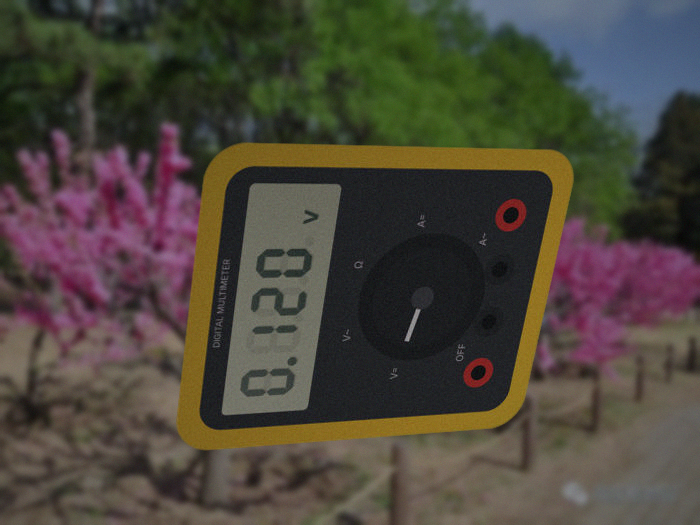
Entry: **0.120** V
